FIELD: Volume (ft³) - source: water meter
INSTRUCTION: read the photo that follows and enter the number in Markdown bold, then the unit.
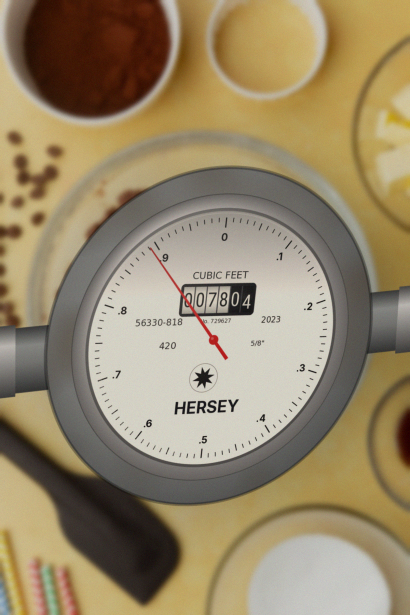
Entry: **7803.89** ft³
